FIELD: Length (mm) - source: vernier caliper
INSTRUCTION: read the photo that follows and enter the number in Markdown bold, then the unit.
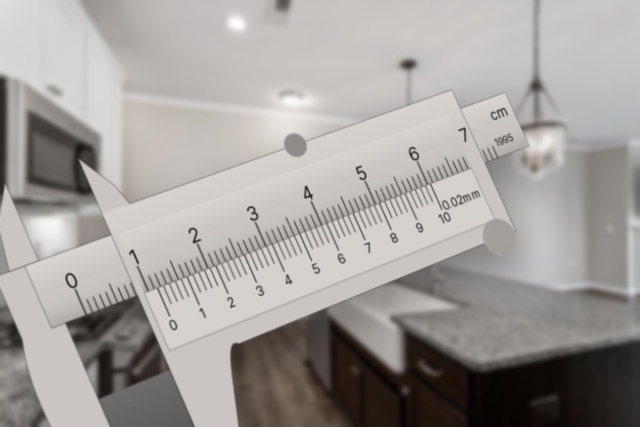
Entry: **11.5** mm
